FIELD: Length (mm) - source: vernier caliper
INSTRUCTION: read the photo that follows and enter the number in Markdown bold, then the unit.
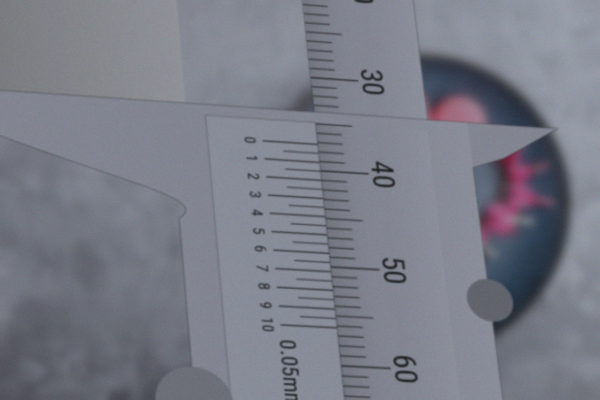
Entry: **37.2** mm
